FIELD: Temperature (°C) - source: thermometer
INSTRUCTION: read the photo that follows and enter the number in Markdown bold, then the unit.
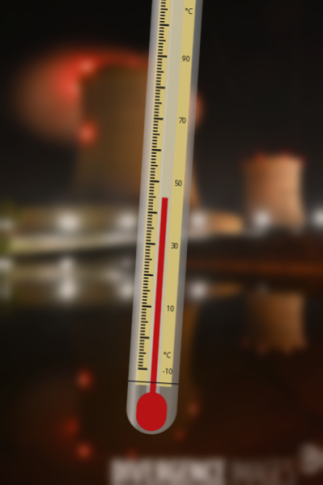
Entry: **45** °C
